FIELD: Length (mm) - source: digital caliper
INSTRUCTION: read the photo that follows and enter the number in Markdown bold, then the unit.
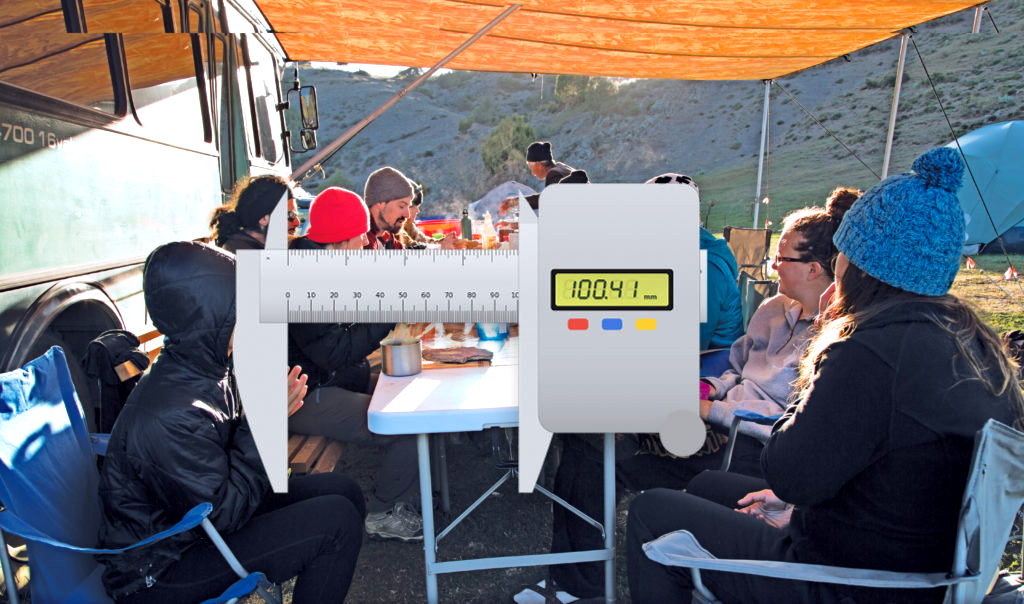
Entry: **100.41** mm
